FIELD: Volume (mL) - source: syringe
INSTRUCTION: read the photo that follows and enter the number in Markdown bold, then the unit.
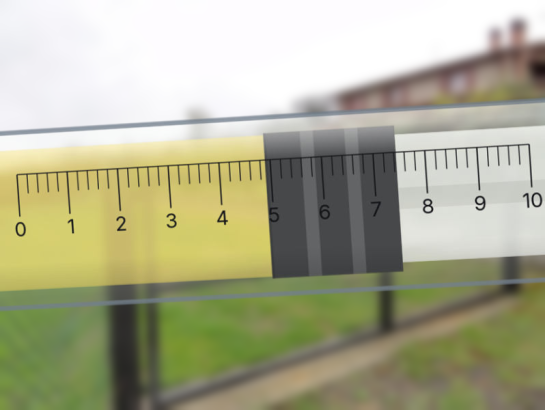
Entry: **4.9** mL
